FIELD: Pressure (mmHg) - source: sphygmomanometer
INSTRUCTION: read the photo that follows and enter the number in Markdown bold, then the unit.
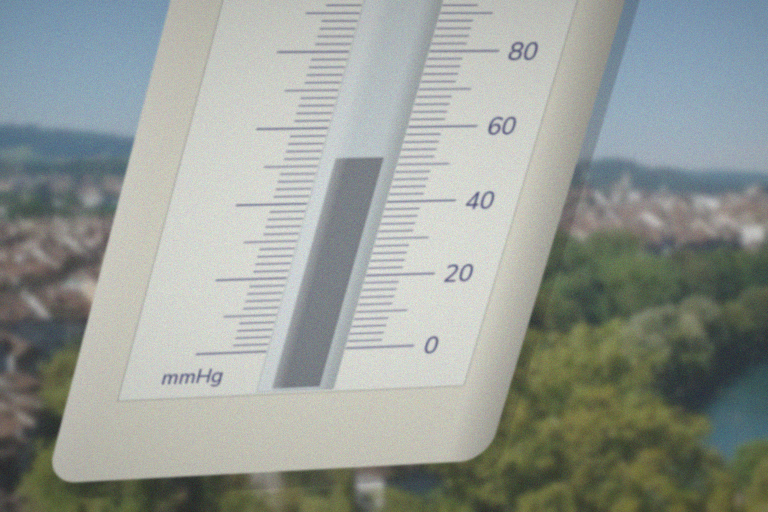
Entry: **52** mmHg
